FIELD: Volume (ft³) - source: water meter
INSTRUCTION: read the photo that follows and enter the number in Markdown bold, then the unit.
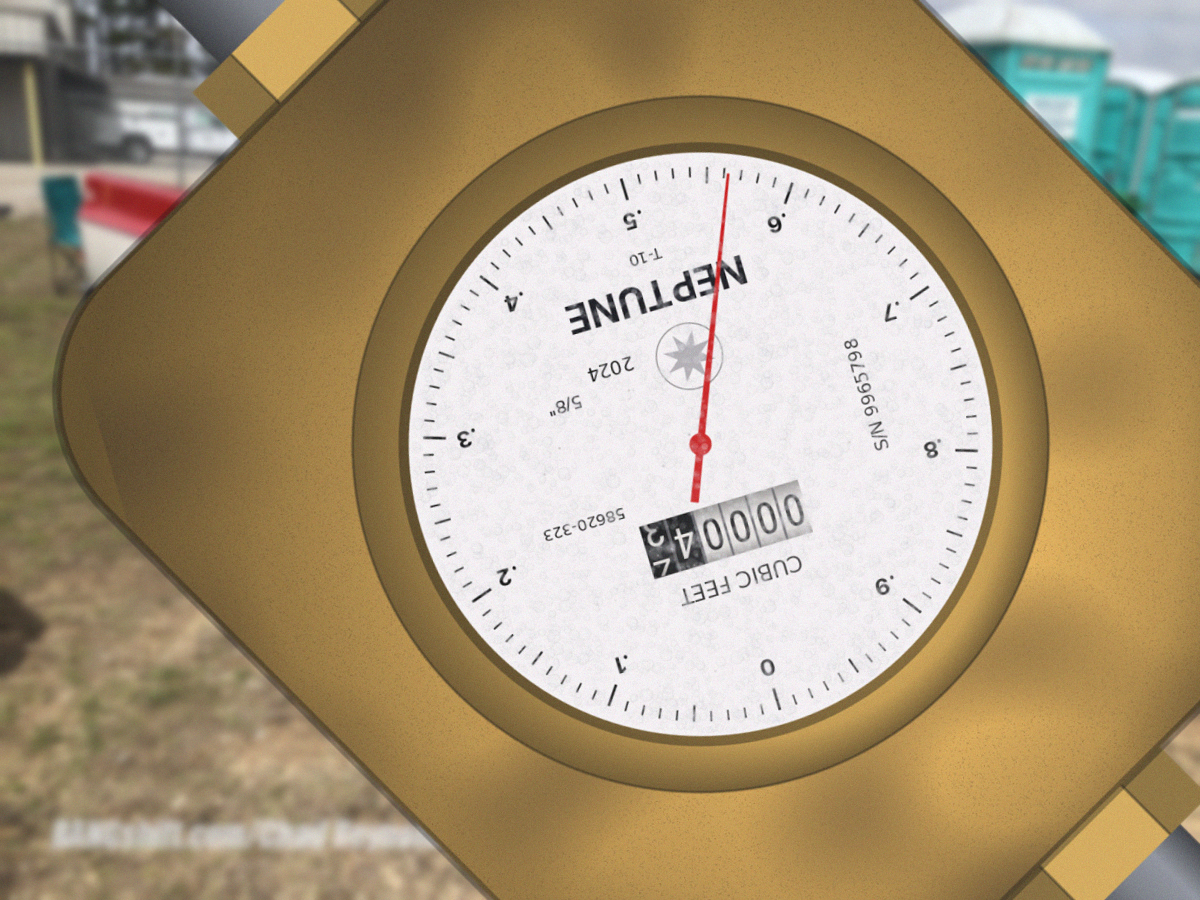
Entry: **42.56** ft³
